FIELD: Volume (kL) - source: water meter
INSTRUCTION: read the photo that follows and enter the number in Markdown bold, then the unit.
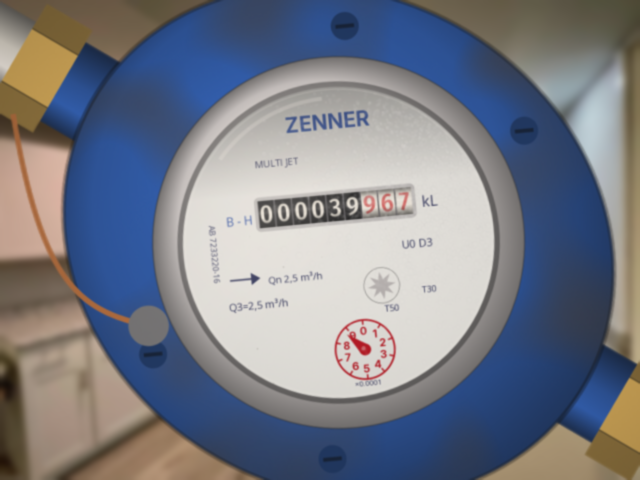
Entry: **39.9678** kL
